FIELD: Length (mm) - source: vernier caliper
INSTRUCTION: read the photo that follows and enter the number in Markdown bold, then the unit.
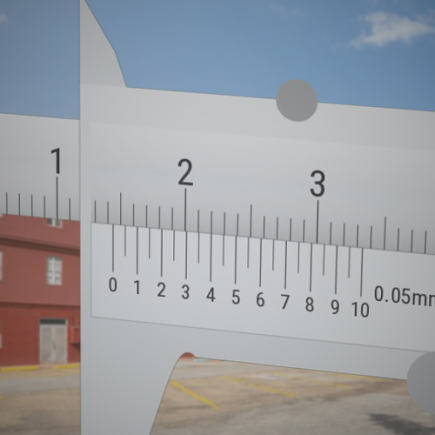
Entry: **14.4** mm
